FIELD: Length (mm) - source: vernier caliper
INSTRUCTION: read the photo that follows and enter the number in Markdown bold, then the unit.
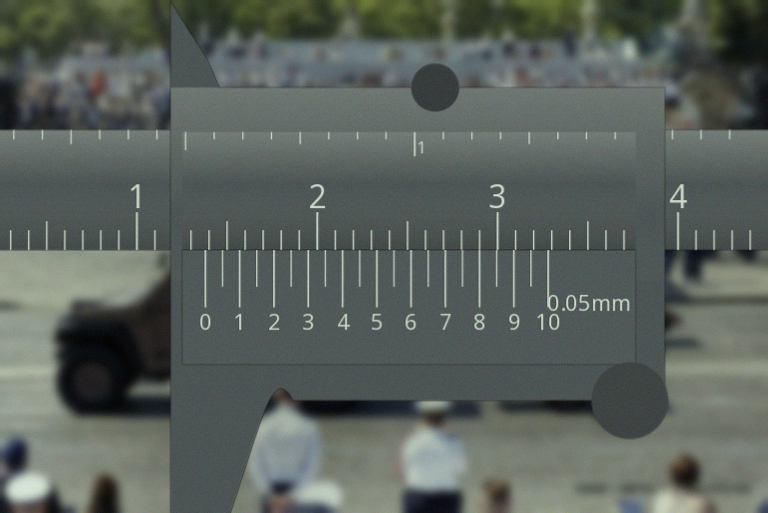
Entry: **13.8** mm
